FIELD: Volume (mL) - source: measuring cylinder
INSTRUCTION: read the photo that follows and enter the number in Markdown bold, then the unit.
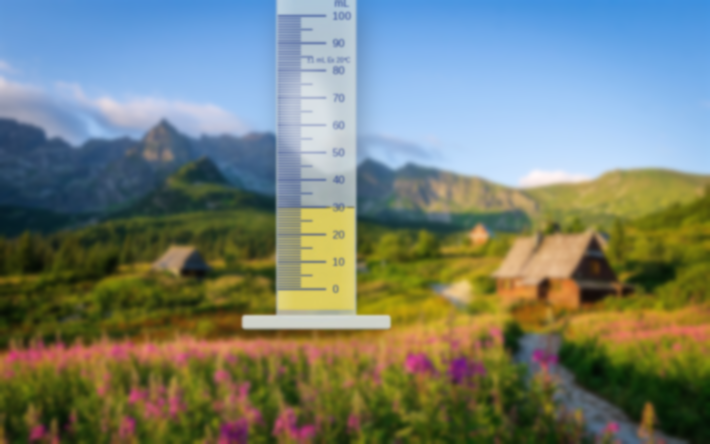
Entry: **30** mL
